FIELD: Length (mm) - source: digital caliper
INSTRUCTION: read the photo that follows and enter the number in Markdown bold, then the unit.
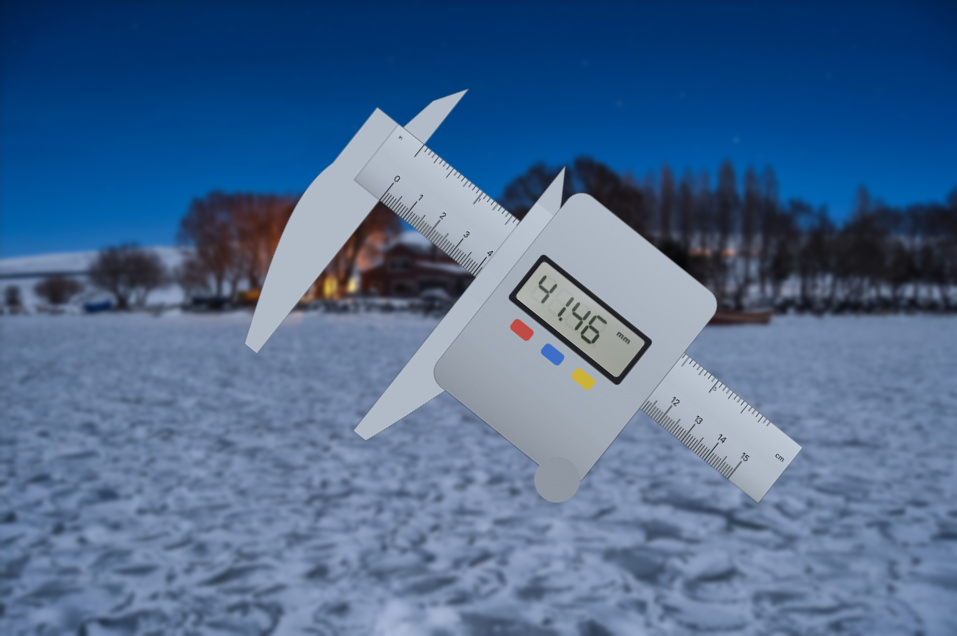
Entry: **41.46** mm
